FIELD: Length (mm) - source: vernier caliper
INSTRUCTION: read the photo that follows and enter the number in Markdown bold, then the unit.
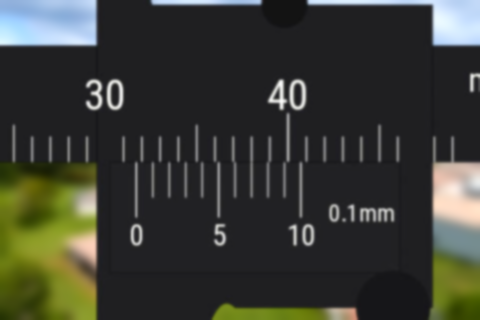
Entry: **31.7** mm
